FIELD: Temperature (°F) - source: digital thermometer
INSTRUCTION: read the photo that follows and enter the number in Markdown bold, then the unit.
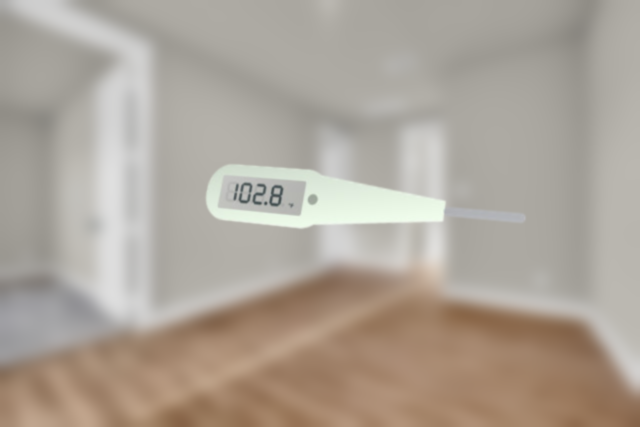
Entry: **102.8** °F
